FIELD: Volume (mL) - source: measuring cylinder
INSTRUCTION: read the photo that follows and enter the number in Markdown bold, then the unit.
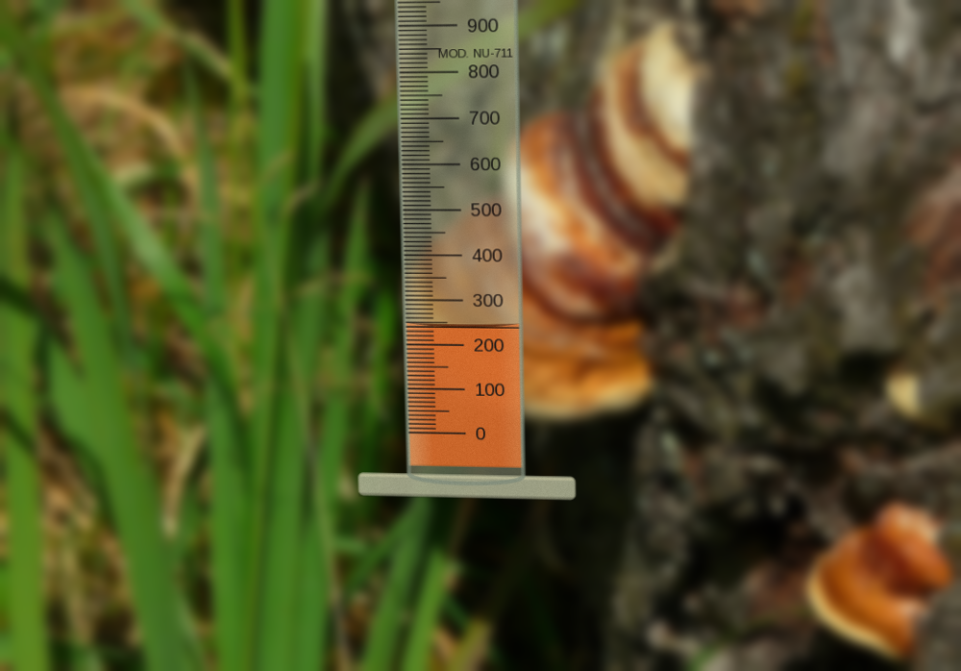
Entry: **240** mL
